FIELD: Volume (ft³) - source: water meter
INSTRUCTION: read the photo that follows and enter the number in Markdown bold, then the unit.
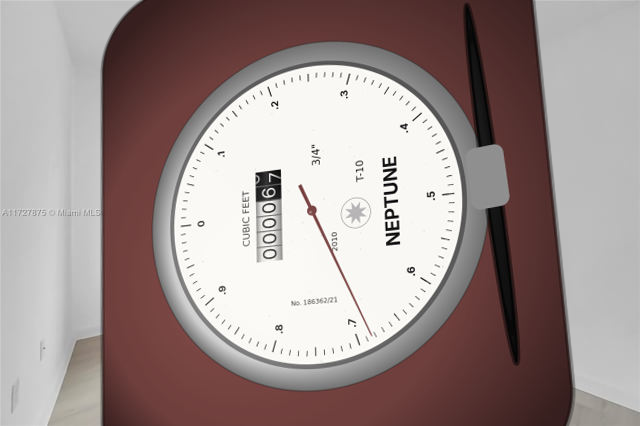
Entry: **66.68** ft³
